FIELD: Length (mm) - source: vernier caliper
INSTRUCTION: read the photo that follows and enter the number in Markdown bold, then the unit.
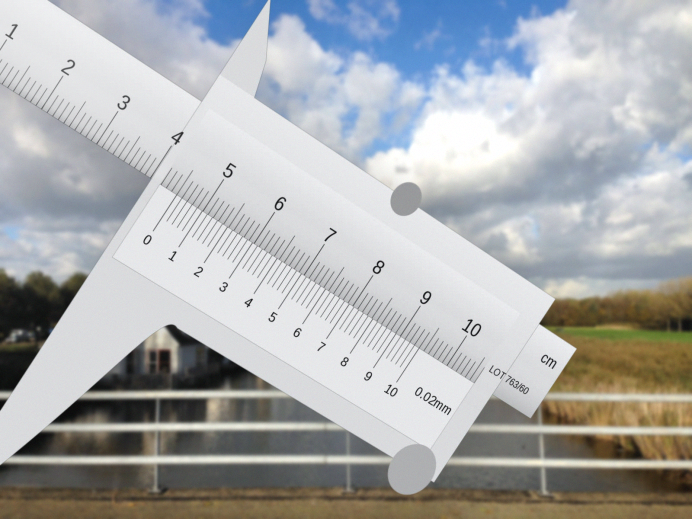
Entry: **45.0** mm
